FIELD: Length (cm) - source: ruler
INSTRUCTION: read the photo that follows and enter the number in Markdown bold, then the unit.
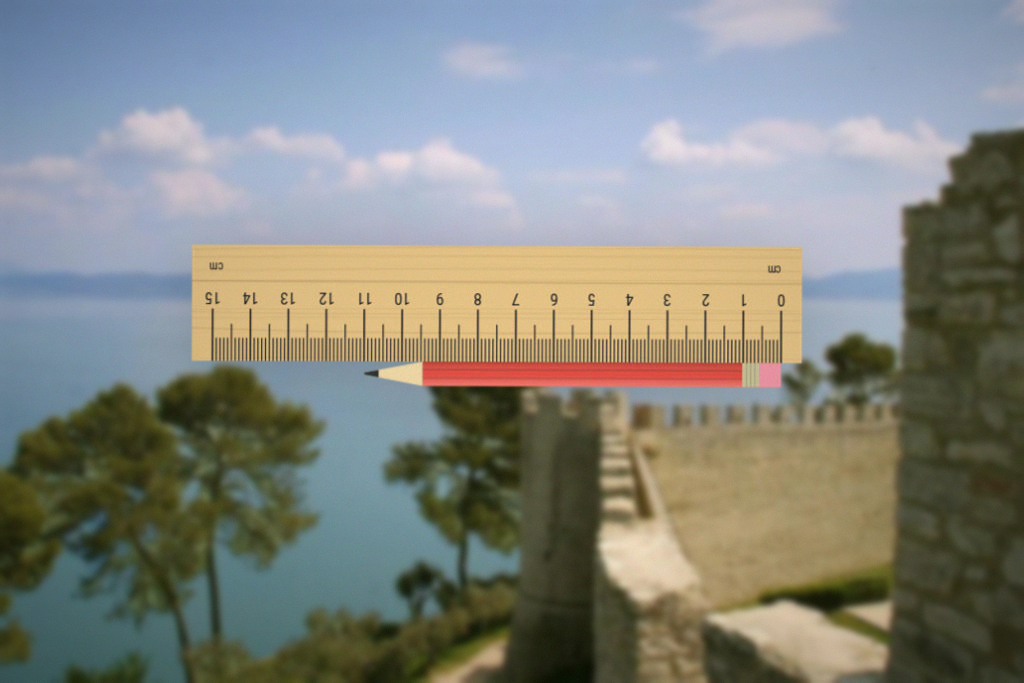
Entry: **11** cm
